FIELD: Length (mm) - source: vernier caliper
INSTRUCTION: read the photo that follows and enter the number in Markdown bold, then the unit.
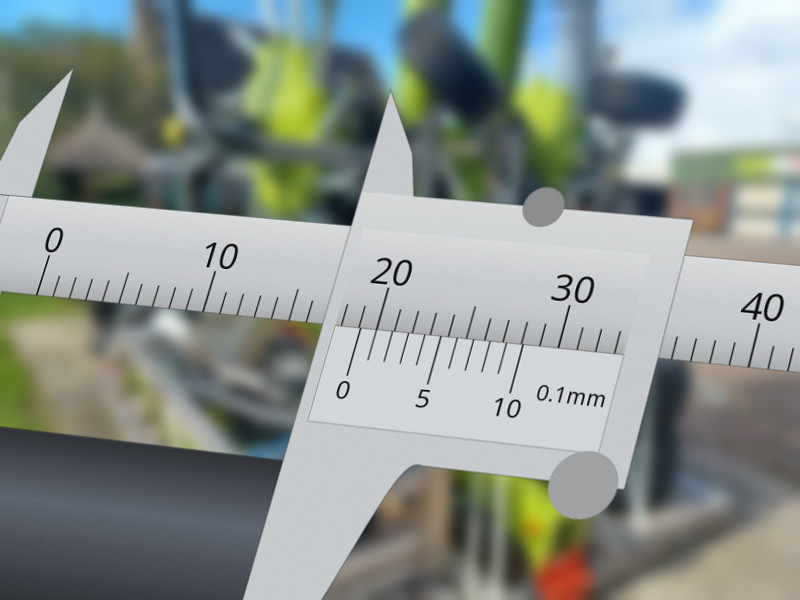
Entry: **19.1** mm
